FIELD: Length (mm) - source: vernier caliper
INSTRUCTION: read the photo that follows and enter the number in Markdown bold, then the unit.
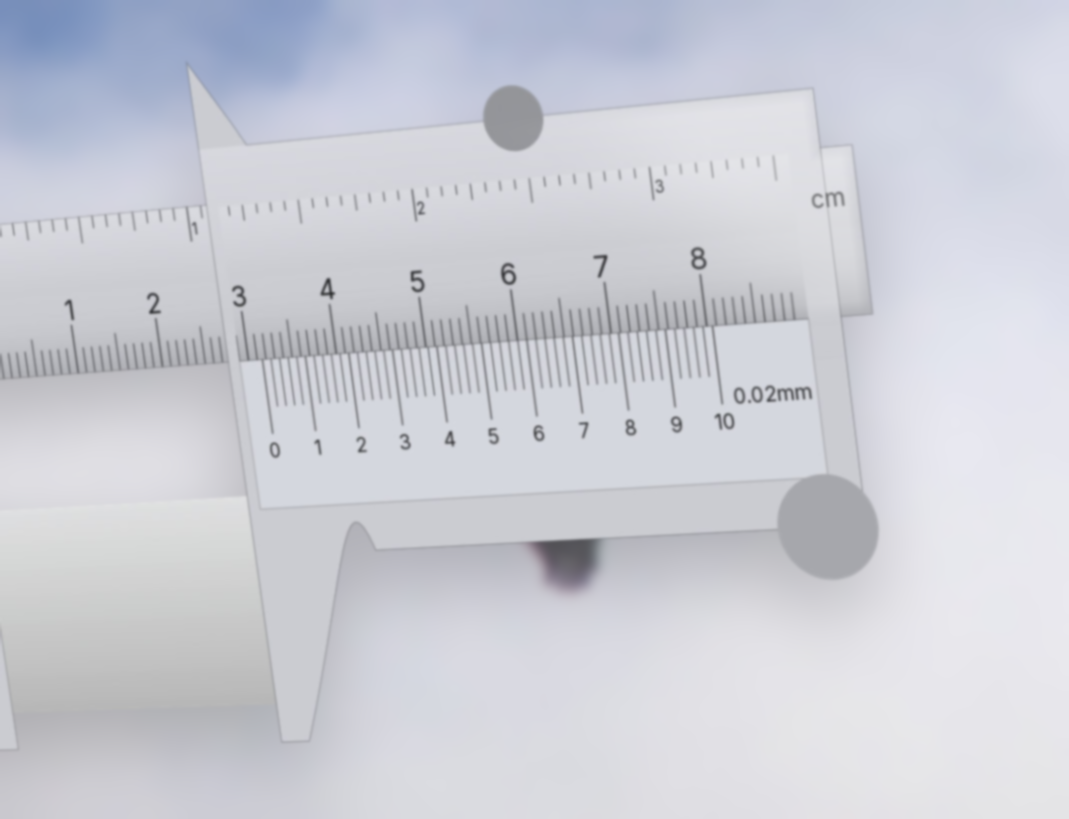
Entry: **31.6** mm
